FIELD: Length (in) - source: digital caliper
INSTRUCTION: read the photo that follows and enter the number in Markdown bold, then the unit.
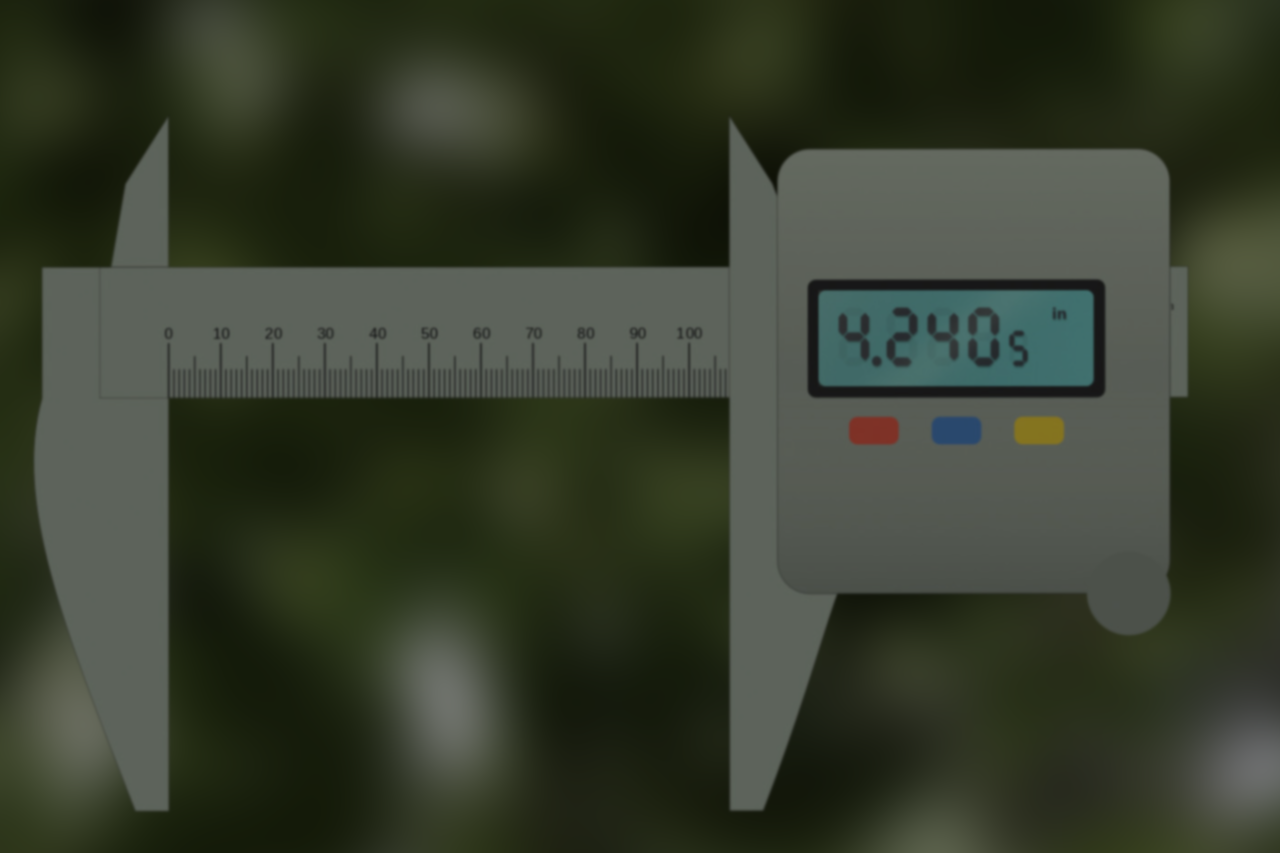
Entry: **4.2405** in
